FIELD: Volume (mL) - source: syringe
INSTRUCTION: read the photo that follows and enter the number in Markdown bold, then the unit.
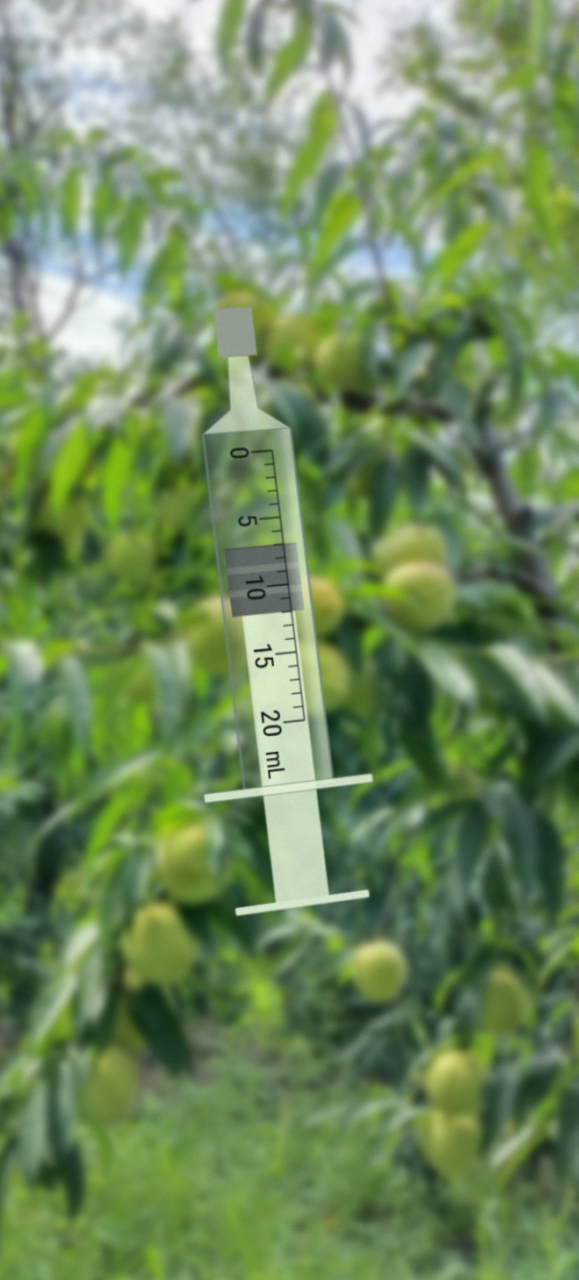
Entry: **7** mL
